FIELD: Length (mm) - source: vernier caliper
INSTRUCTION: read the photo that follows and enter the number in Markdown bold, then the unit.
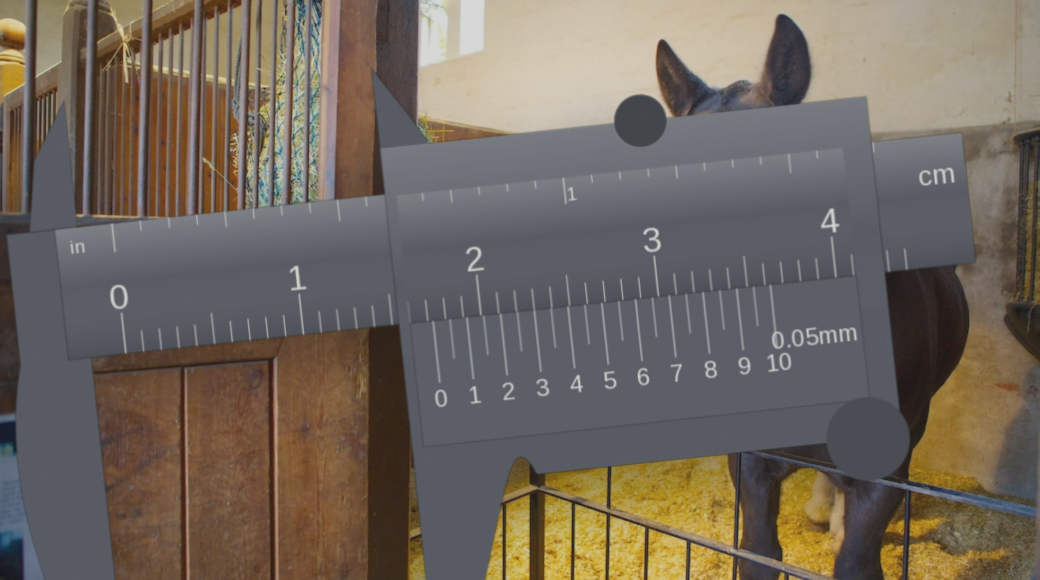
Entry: **17.3** mm
